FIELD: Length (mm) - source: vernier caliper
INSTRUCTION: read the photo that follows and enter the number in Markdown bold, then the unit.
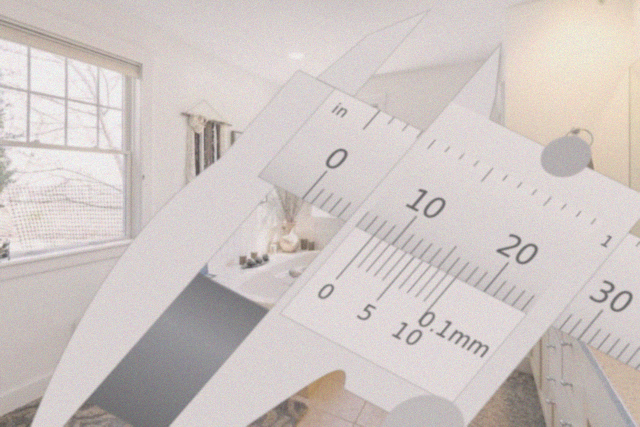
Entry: **8.0** mm
